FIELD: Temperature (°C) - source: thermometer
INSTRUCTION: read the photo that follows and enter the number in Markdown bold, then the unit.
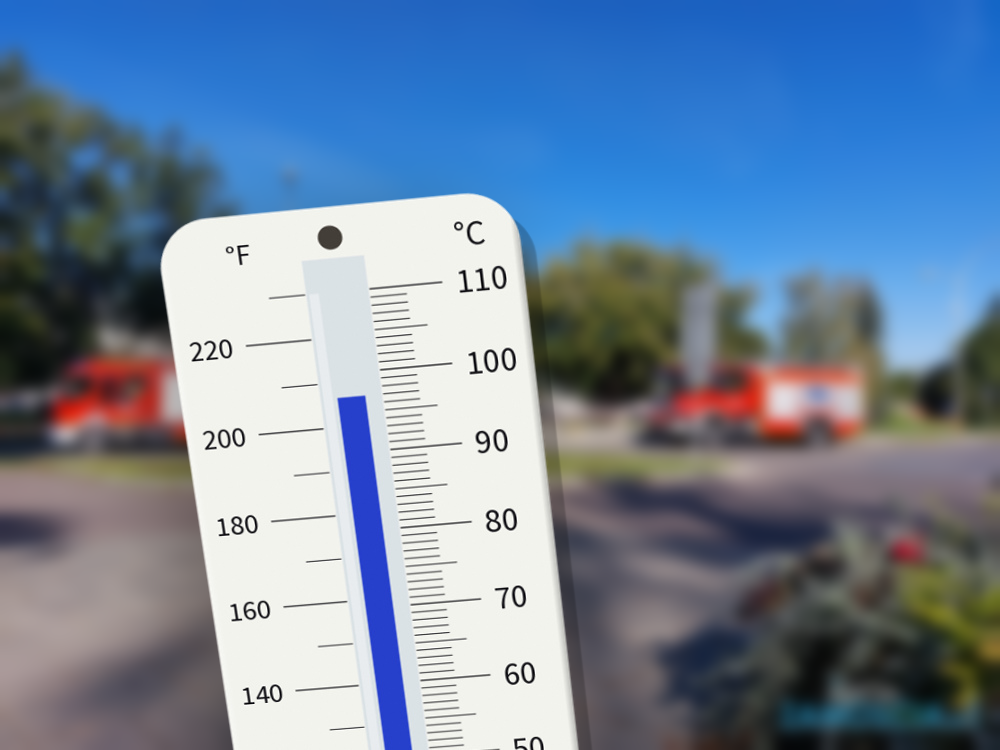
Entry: **97** °C
